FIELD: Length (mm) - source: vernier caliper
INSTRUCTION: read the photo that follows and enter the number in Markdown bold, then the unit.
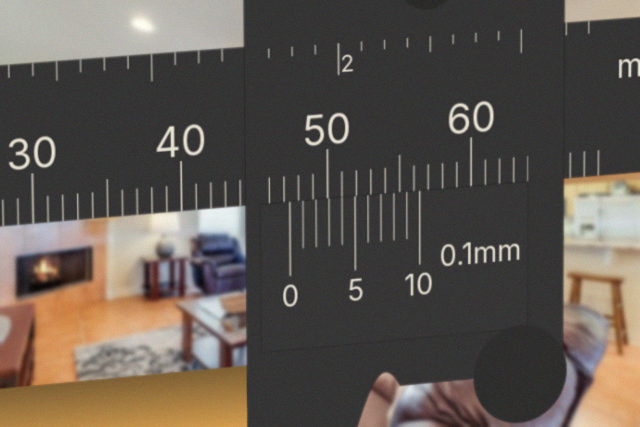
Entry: **47.4** mm
